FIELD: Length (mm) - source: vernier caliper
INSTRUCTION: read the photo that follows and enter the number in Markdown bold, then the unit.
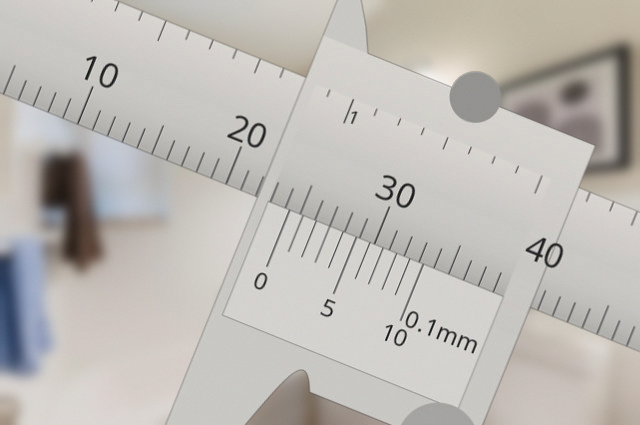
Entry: **24.3** mm
